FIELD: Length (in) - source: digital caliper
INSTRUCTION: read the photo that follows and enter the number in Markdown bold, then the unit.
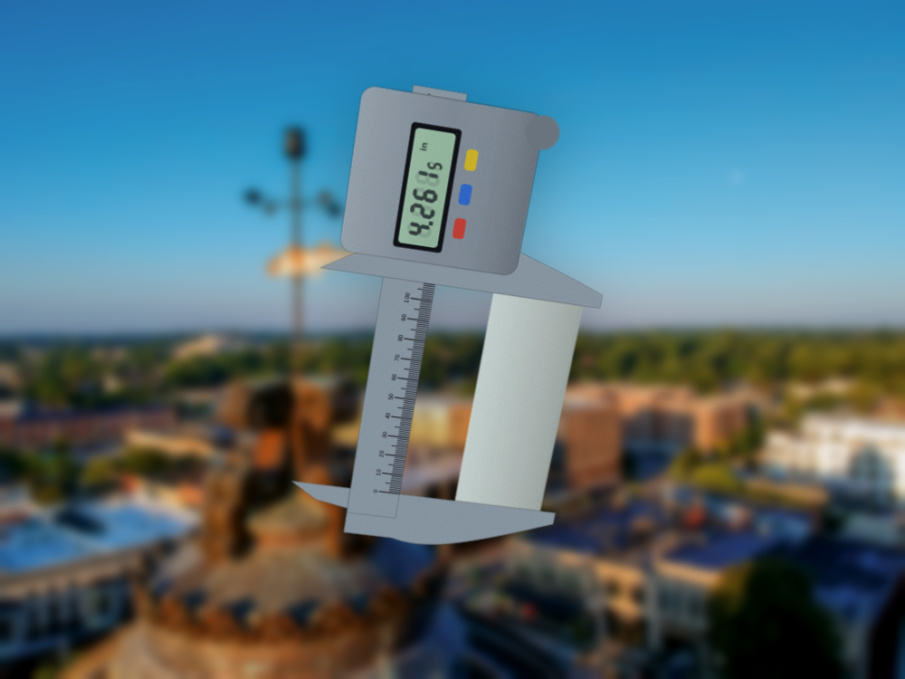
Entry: **4.2615** in
